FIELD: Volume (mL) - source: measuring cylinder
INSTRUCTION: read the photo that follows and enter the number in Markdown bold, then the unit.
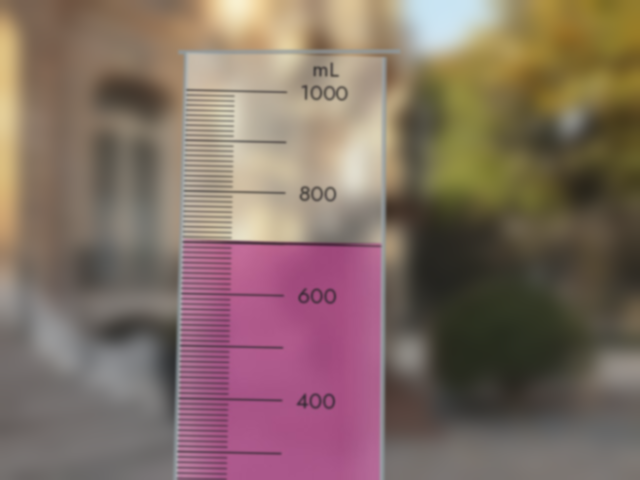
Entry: **700** mL
